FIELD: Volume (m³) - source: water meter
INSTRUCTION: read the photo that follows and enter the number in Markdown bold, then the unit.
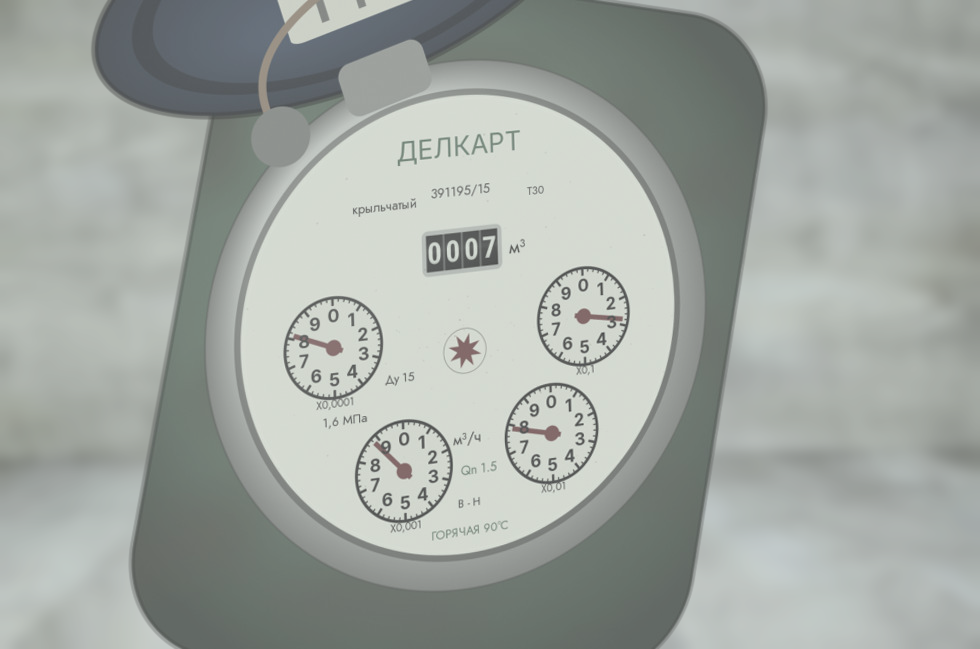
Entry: **7.2788** m³
